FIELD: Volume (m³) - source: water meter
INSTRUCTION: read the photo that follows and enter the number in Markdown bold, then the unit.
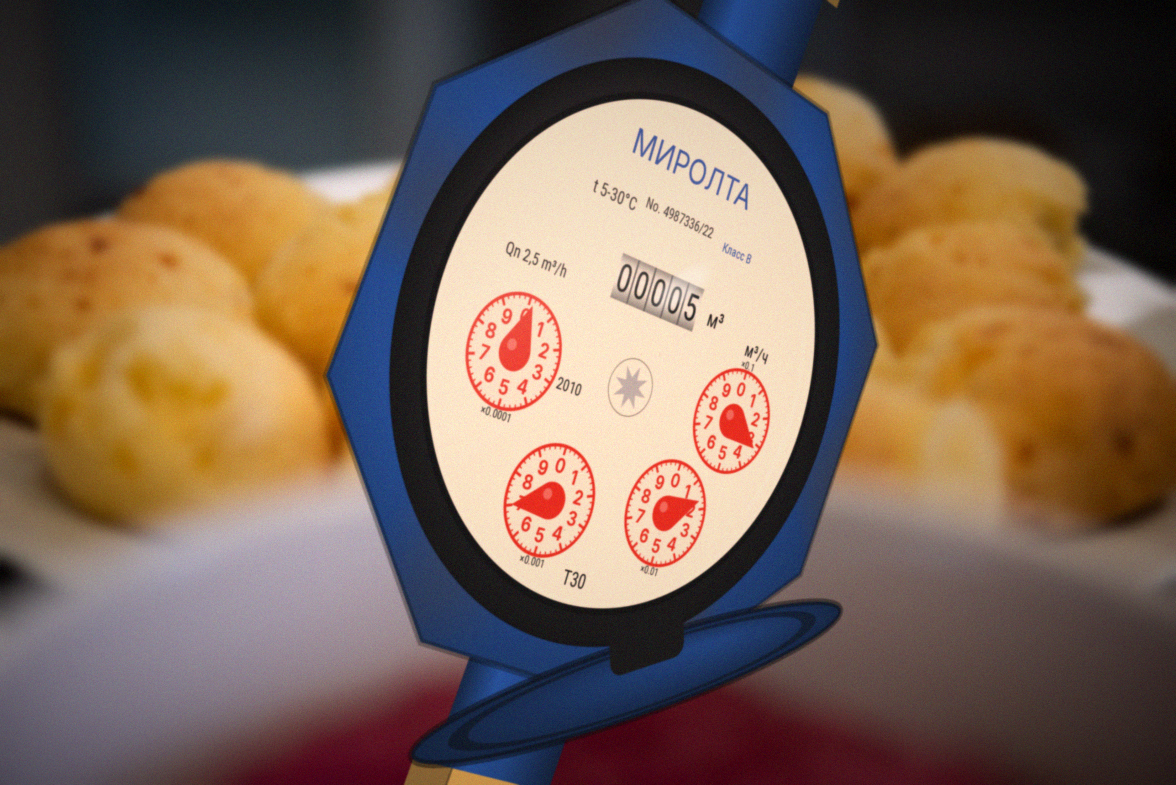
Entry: **5.3170** m³
